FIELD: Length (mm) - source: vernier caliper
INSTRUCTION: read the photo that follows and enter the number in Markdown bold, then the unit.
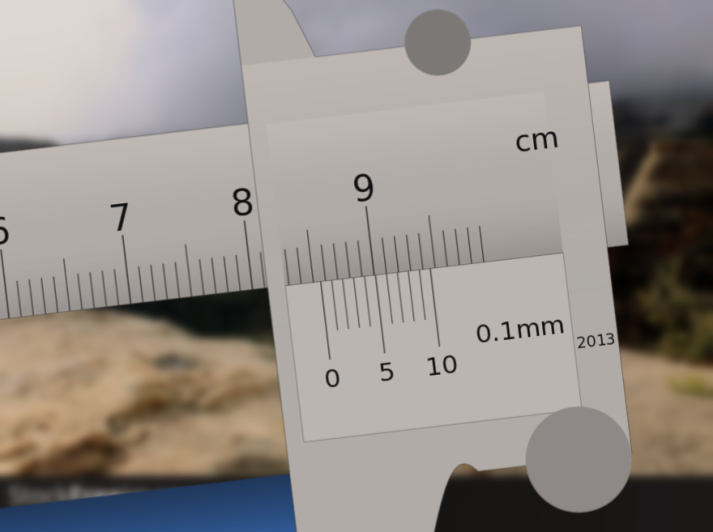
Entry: **85.6** mm
